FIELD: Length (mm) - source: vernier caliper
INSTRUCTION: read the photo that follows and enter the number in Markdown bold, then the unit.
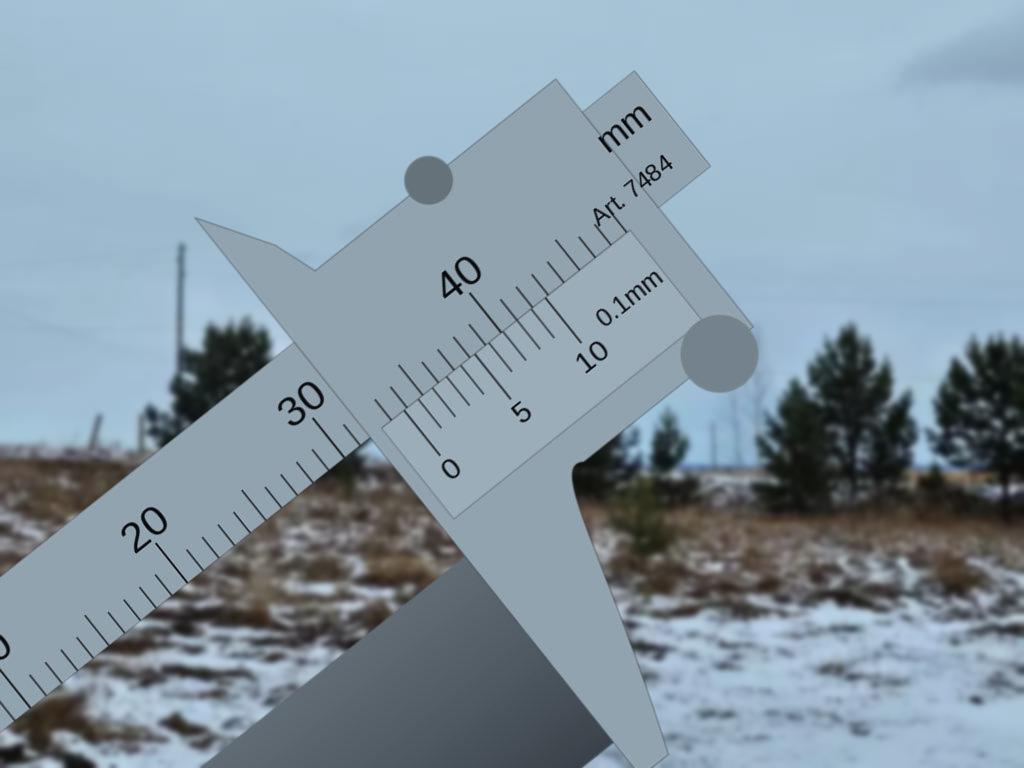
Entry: **33.8** mm
